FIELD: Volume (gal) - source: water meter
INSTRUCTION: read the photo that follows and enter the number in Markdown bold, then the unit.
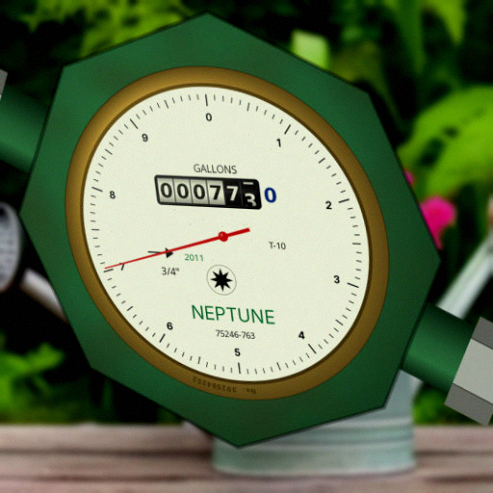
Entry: **7727.0** gal
